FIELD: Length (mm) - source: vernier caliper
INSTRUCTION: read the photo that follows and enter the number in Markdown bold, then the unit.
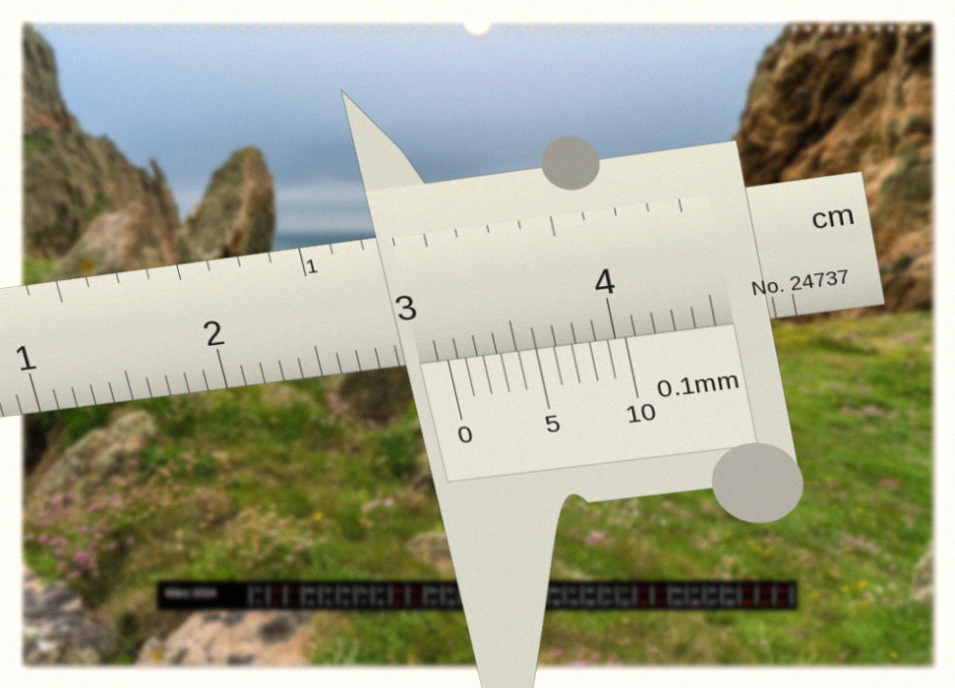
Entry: **31.5** mm
